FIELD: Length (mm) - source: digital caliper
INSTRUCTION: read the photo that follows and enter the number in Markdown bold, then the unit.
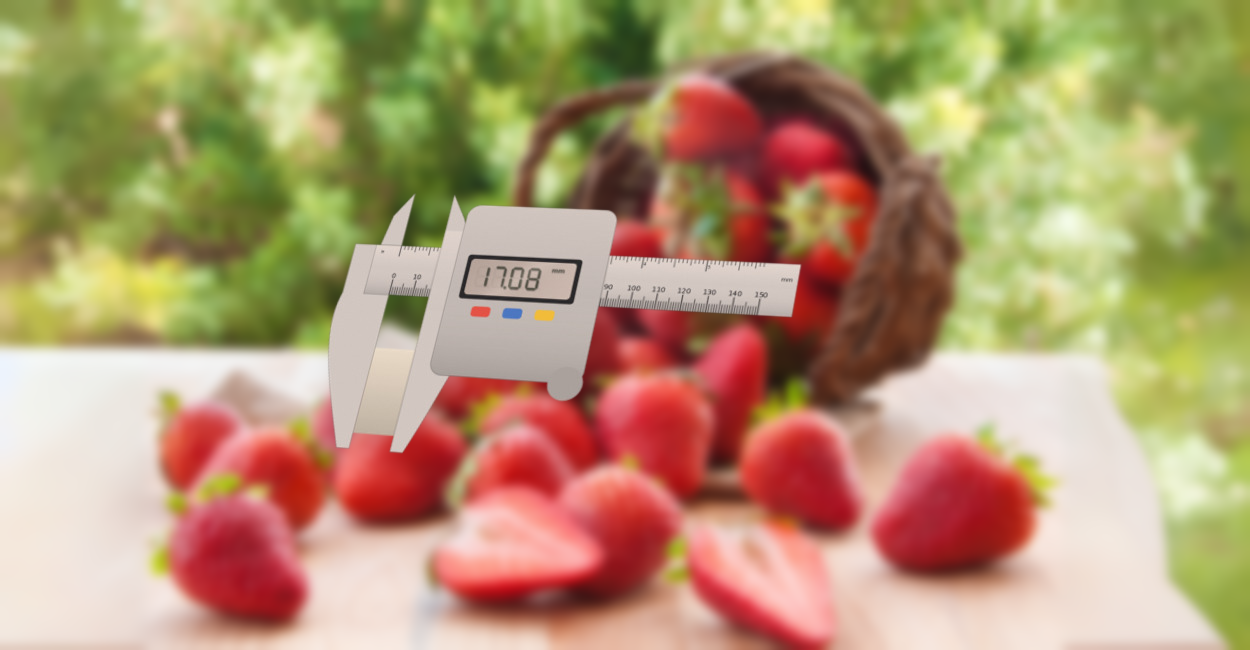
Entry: **17.08** mm
